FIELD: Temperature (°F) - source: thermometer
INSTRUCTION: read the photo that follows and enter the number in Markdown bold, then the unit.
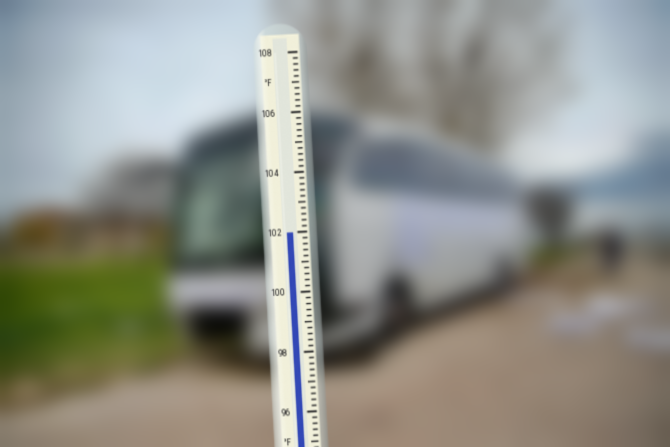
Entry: **102** °F
